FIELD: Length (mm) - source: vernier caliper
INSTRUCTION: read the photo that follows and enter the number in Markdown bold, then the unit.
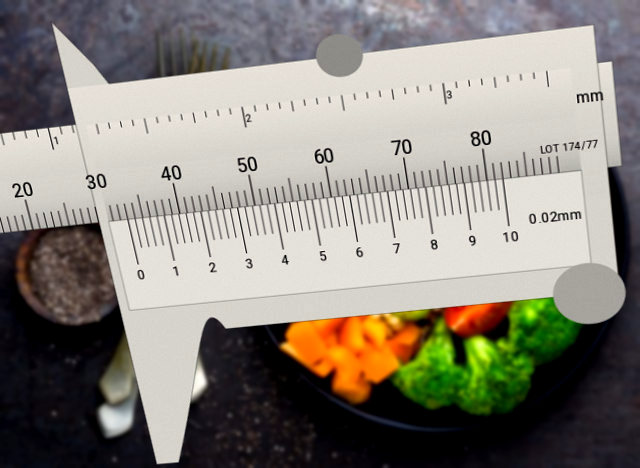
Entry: **33.0** mm
